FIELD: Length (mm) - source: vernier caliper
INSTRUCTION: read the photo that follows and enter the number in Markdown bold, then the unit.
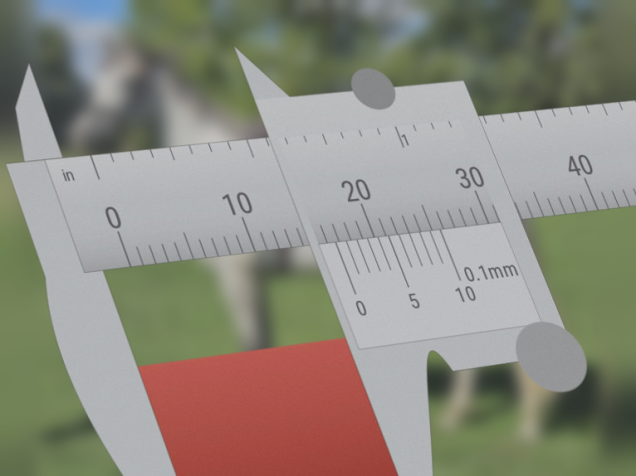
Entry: **16.7** mm
